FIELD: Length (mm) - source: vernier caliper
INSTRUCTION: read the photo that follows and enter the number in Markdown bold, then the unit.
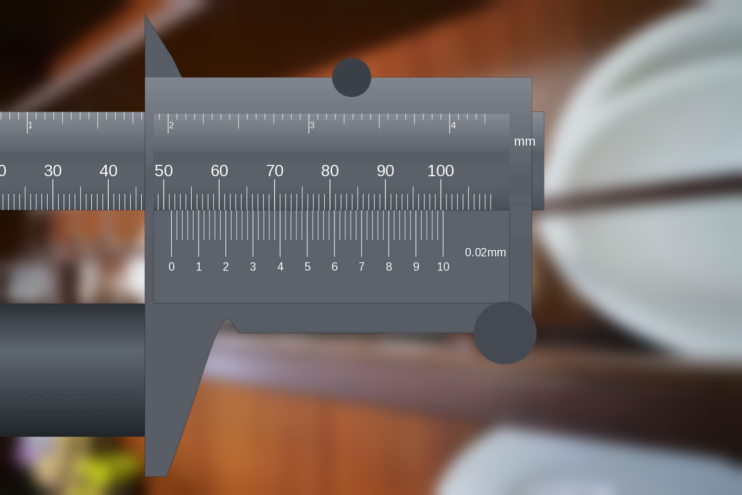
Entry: **51.4** mm
